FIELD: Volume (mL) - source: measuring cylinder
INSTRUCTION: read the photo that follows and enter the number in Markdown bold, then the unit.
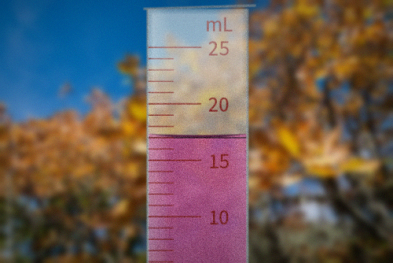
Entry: **17** mL
